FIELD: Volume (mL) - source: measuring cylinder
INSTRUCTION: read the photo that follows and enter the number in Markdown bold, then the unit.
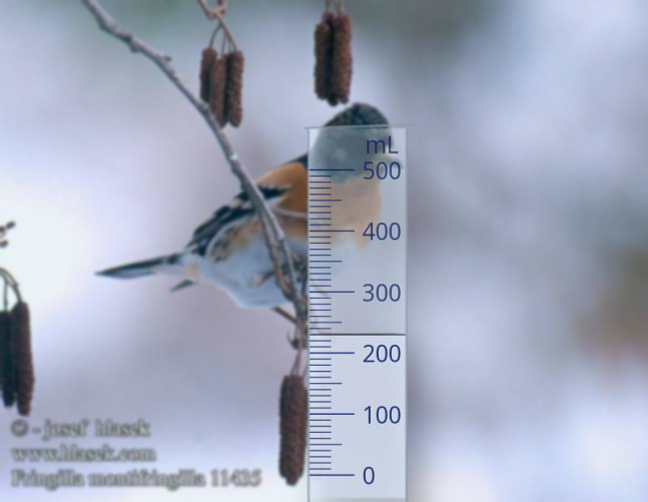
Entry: **230** mL
